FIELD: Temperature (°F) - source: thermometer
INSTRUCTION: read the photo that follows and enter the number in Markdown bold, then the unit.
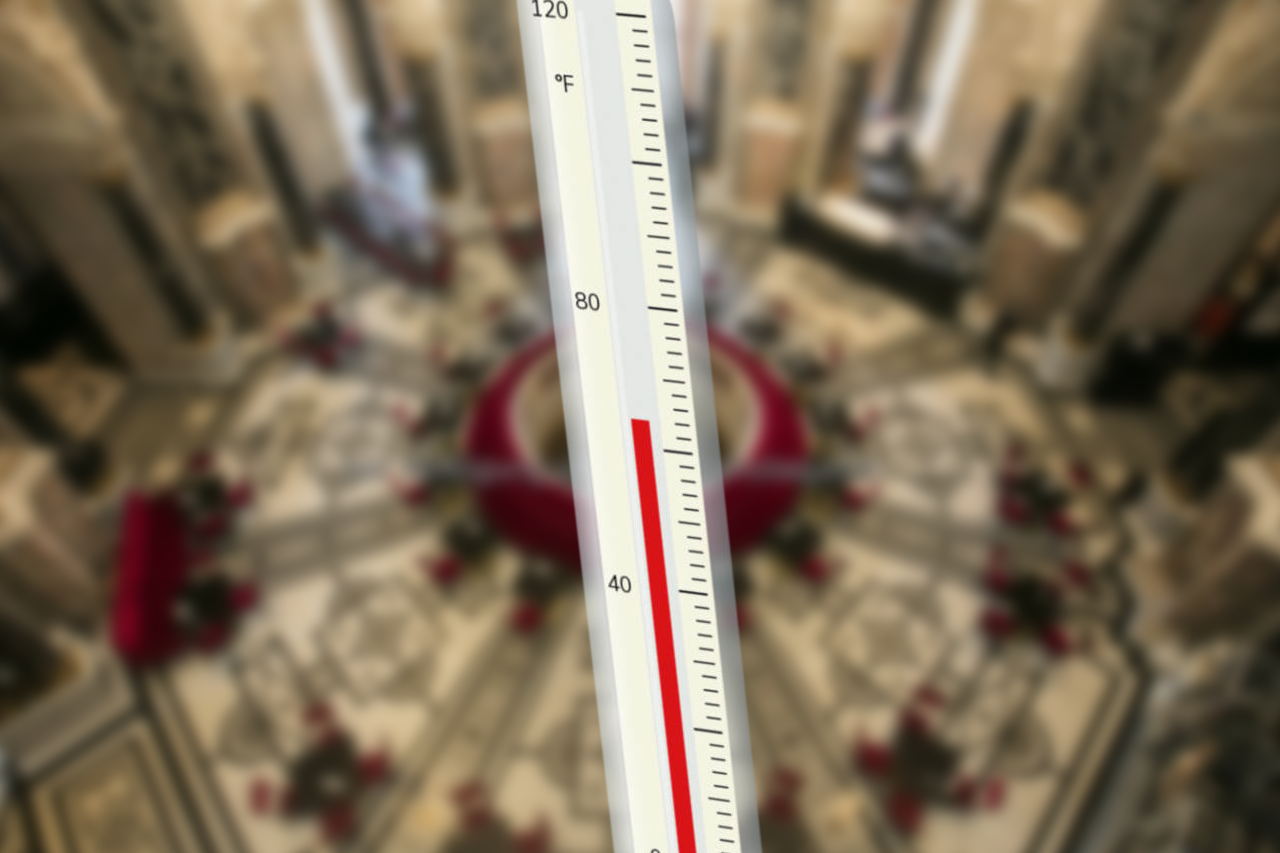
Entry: **64** °F
